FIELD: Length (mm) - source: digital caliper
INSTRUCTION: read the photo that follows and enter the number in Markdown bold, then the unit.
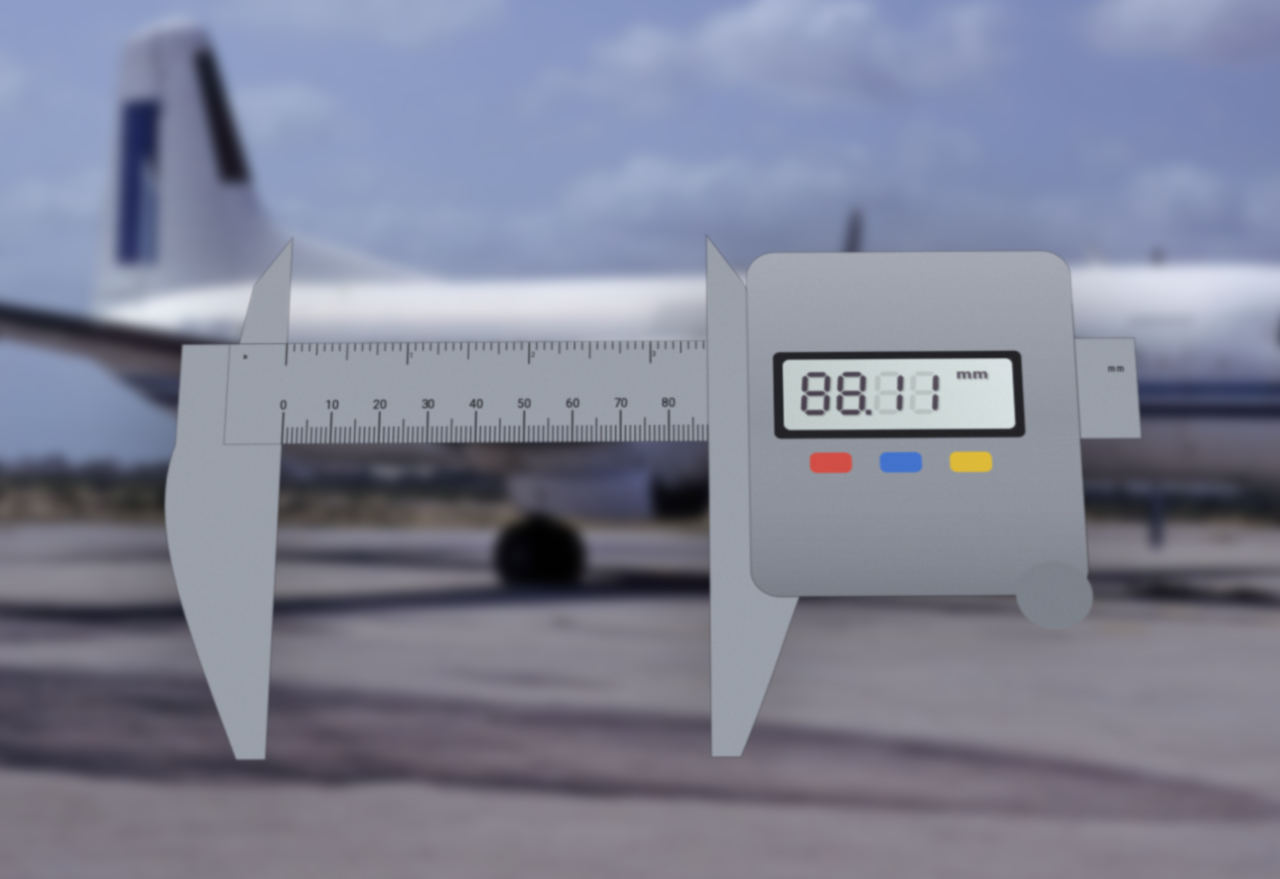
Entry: **88.11** mm
